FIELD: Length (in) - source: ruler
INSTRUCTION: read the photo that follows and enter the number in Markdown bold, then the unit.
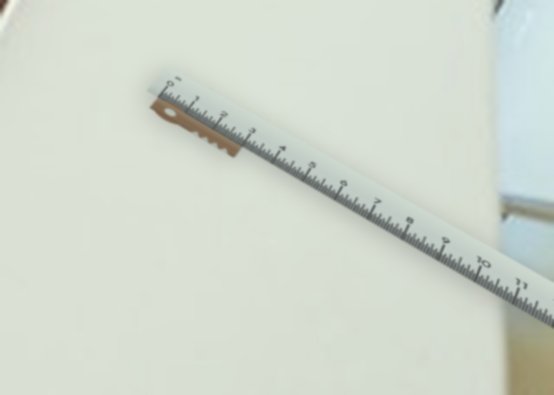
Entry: **3** in
